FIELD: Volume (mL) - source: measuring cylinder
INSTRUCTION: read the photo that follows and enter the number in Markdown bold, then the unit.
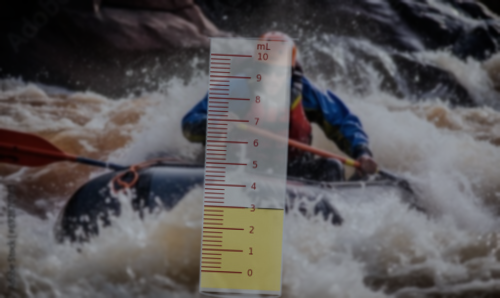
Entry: **3** mL
